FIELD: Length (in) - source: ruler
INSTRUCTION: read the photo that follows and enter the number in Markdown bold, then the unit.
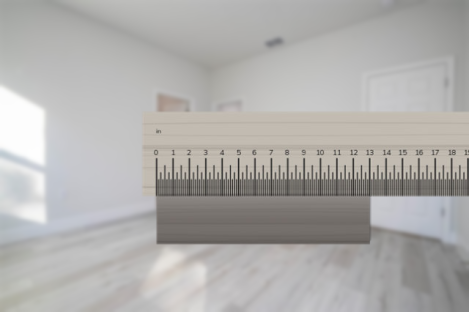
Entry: **13** in
